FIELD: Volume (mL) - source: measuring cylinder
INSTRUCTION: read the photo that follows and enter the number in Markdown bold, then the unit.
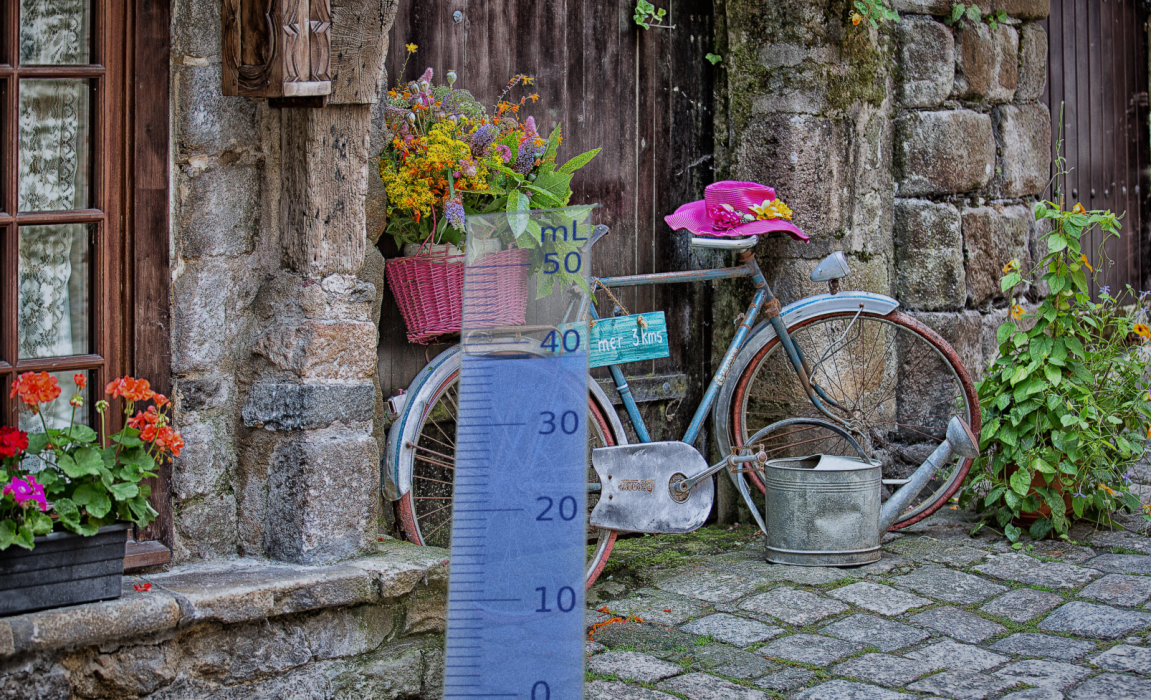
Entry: **38** mL
